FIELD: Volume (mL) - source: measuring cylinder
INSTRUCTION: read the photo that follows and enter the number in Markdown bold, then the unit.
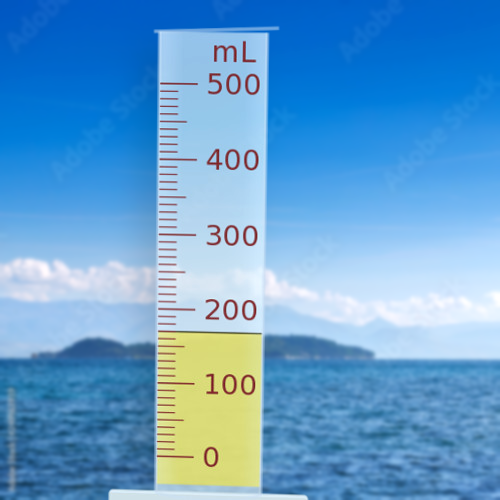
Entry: **170** mL
